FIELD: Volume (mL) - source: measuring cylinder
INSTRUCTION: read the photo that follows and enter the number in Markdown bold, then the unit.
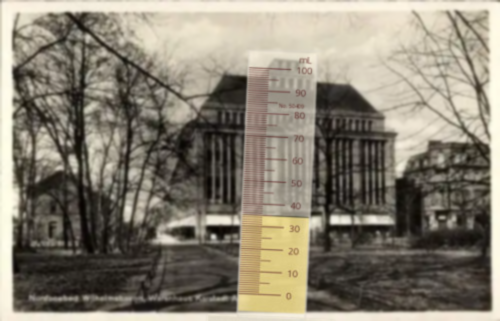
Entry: **35** mL
